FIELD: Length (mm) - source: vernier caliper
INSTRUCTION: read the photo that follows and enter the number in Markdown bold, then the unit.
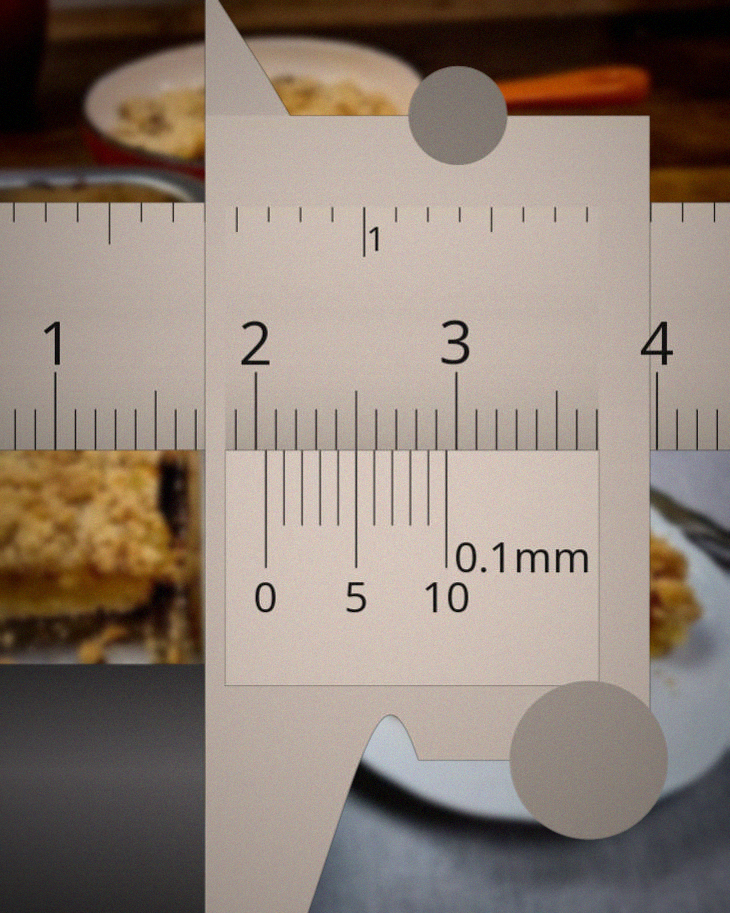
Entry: **20.5** mm
